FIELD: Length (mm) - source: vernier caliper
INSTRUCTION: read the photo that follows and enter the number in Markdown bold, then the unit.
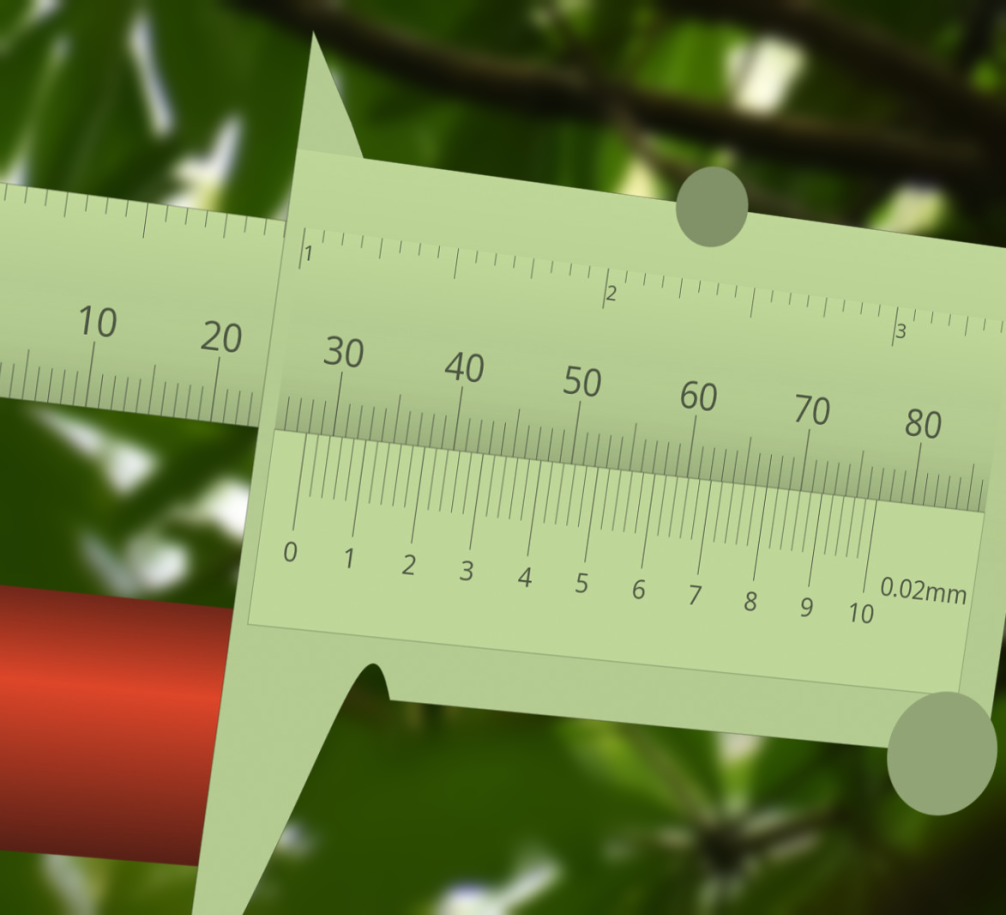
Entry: **27.8** mm
